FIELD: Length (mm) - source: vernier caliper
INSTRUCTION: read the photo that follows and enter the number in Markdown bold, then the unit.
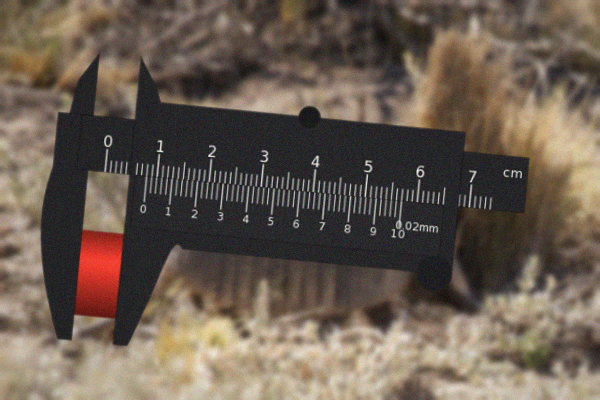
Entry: **8.0** mm
